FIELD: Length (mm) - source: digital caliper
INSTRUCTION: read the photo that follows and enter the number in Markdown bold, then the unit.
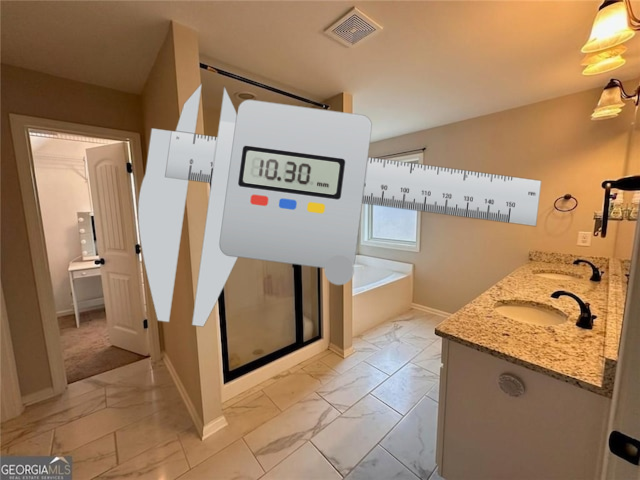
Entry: **10.30** mm
